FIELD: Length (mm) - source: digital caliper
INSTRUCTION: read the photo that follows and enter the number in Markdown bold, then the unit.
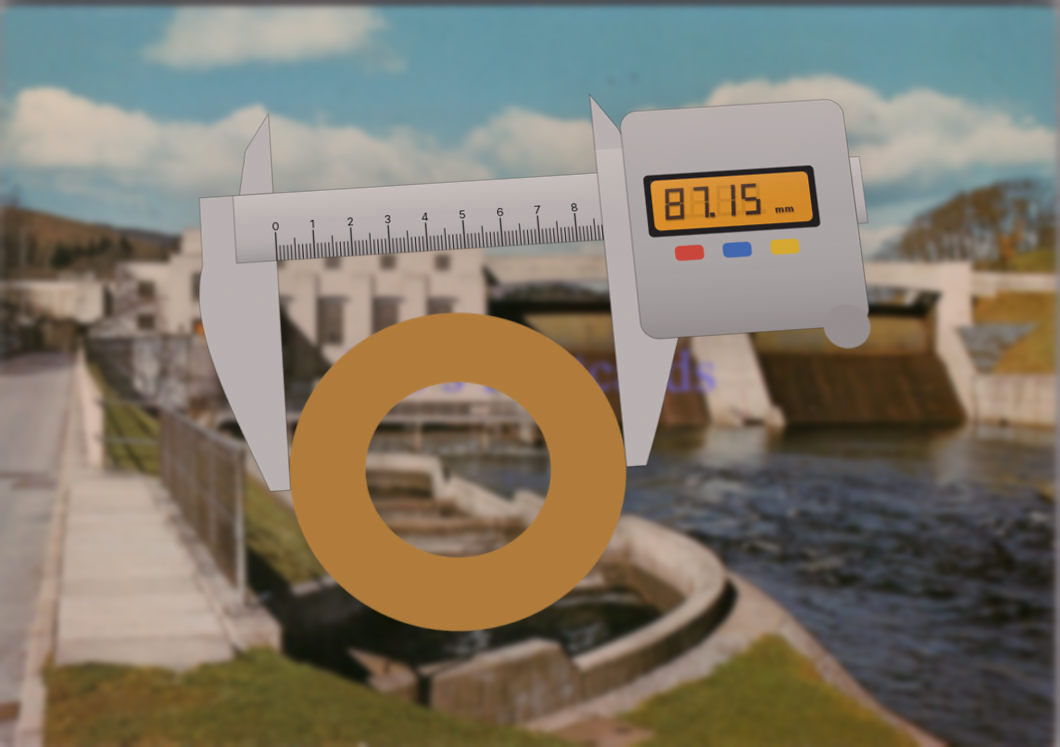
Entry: **87.15** mm
